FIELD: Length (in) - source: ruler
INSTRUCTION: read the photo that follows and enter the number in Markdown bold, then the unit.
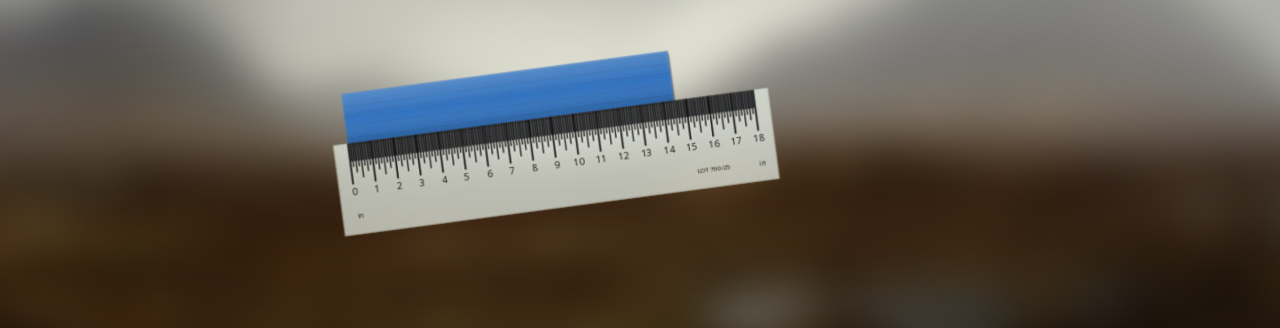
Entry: **14.5** in
